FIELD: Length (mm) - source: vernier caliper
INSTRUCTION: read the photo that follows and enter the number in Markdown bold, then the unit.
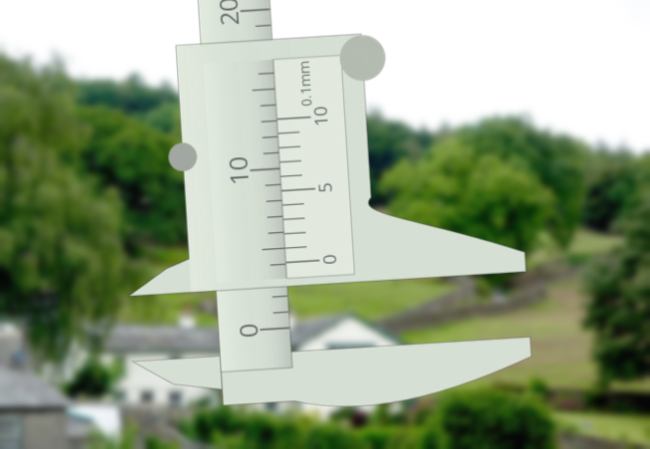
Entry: **4.1** mm
